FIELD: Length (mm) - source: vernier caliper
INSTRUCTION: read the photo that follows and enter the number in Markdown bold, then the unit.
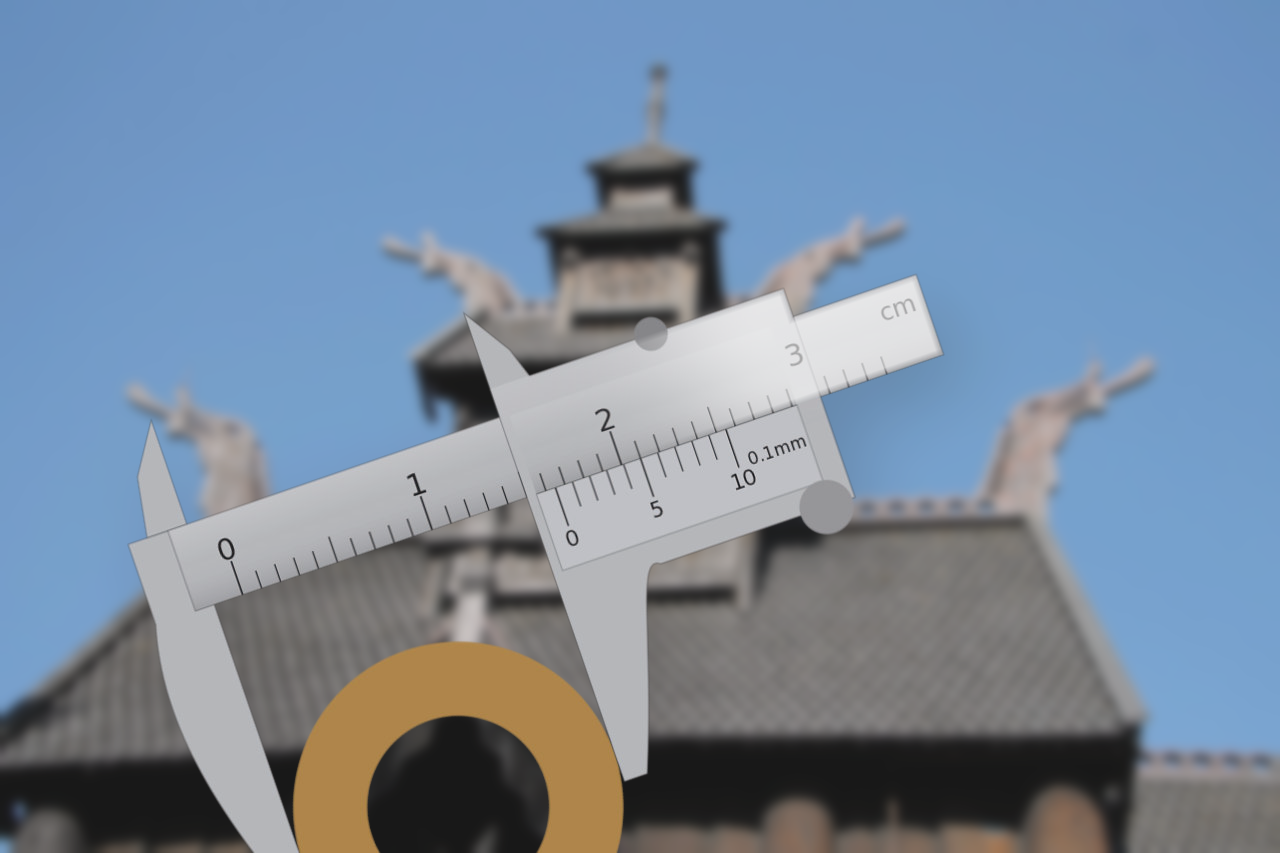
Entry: **16.5** mm
